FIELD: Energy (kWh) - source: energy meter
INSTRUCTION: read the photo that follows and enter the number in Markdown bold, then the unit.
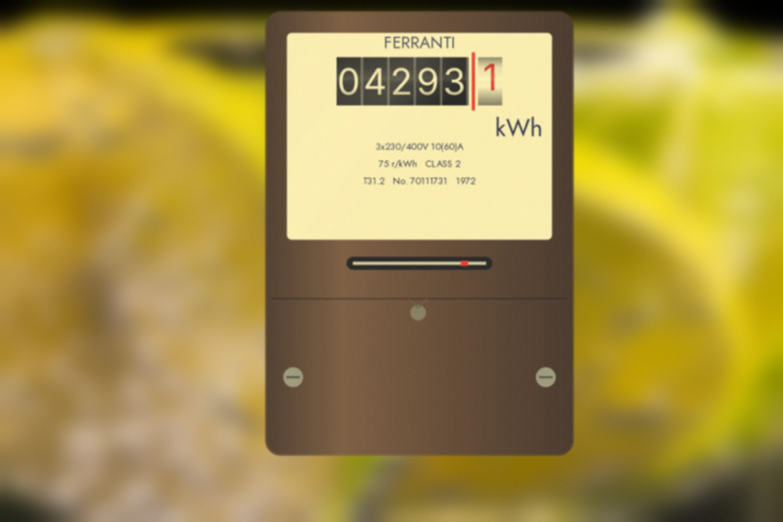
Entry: **4293.1** kWh
